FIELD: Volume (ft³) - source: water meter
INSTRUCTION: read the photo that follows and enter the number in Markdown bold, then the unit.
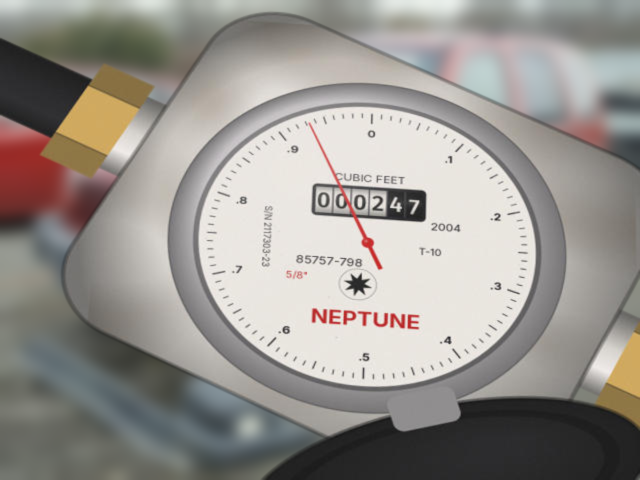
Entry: **246.93** ft³
